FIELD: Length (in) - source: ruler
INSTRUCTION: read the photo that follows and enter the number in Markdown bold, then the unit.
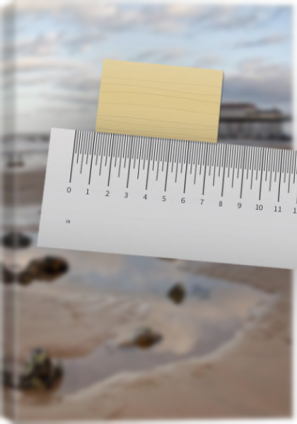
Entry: **6.5** in
